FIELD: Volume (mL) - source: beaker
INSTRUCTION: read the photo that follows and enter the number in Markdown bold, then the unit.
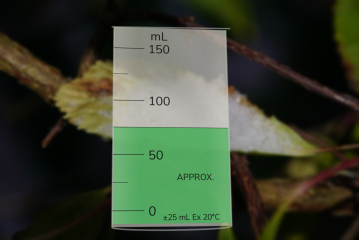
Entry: **75** mL
